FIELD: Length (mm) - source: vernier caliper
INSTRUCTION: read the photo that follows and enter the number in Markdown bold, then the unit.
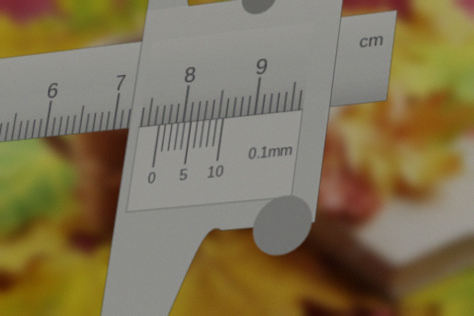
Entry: **76.6** mm
